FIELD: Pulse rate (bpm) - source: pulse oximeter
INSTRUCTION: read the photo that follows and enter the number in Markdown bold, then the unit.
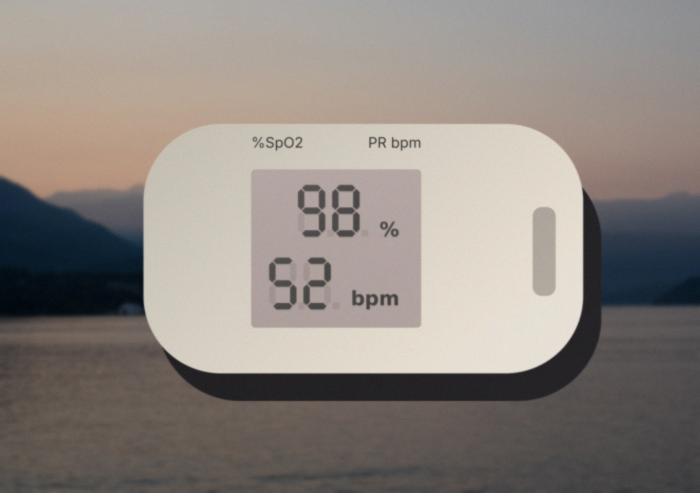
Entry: **52** bpm
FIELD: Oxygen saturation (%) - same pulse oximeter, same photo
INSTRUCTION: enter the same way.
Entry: **98** %
